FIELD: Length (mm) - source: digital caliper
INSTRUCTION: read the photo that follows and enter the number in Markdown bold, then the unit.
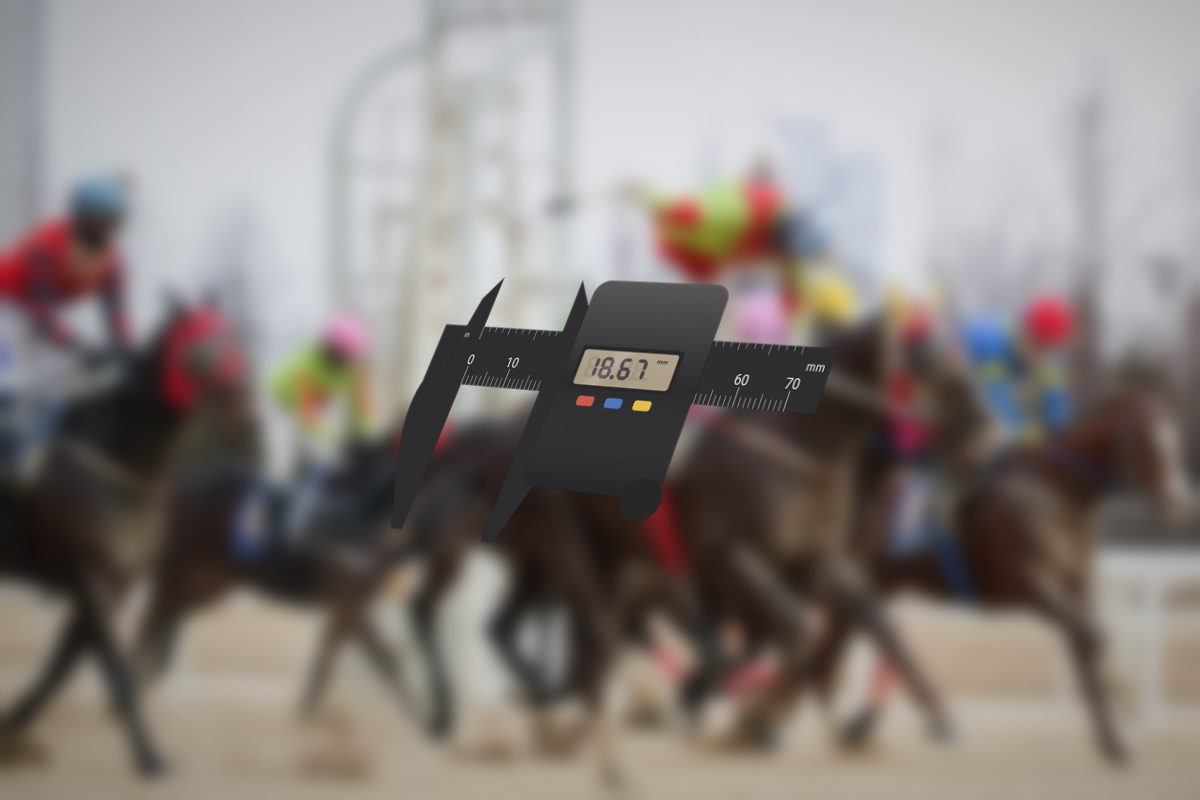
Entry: **18.67** mm
